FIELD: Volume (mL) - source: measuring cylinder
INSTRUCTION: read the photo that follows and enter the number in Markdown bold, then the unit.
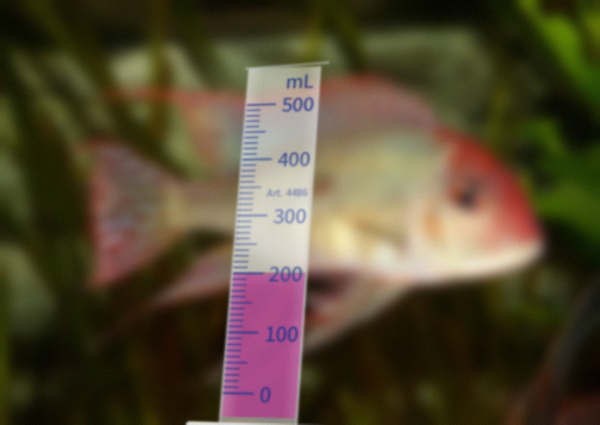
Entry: **200** mL
